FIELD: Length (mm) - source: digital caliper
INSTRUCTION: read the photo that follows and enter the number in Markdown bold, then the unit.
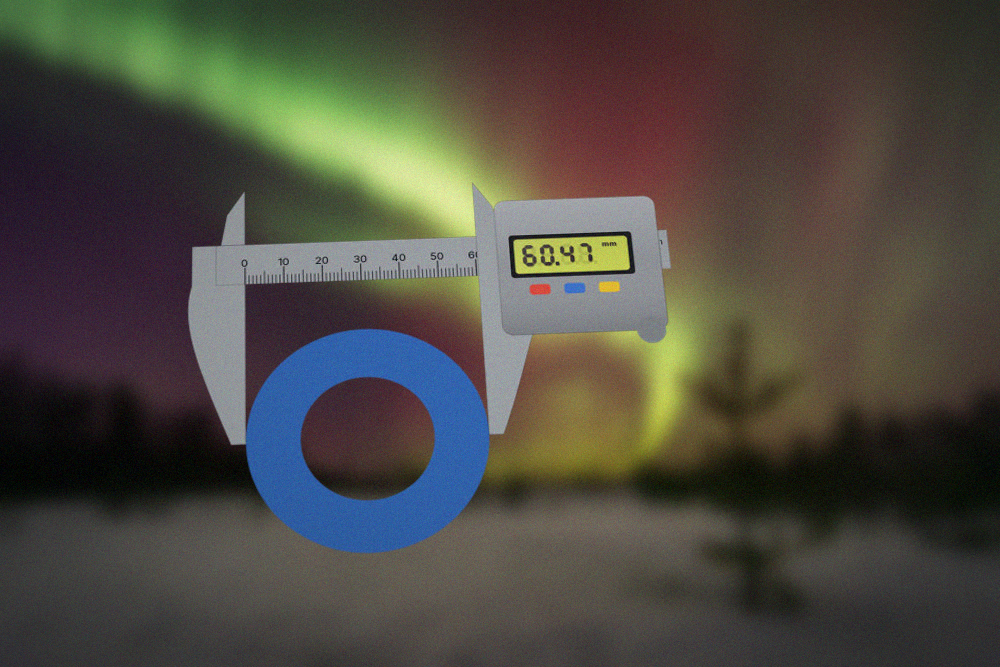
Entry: **60.47** mm
